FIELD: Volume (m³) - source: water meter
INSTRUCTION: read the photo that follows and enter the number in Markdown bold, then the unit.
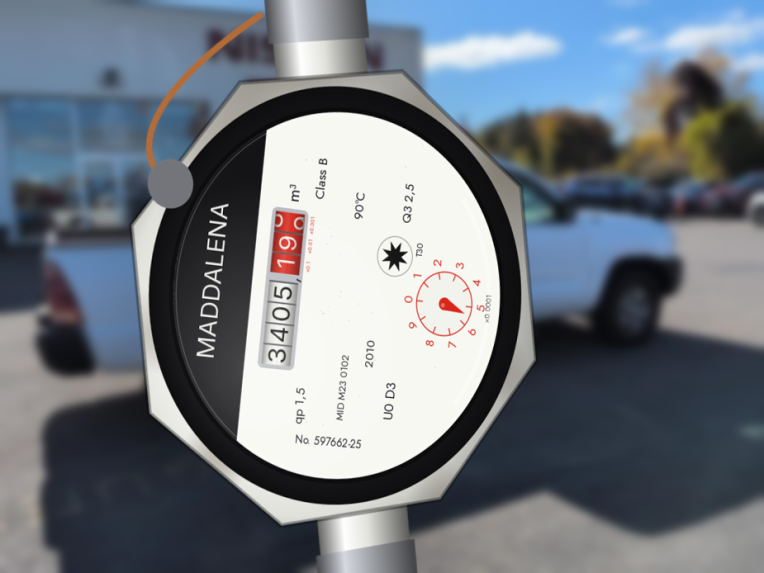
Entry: **3405.1985** m³
